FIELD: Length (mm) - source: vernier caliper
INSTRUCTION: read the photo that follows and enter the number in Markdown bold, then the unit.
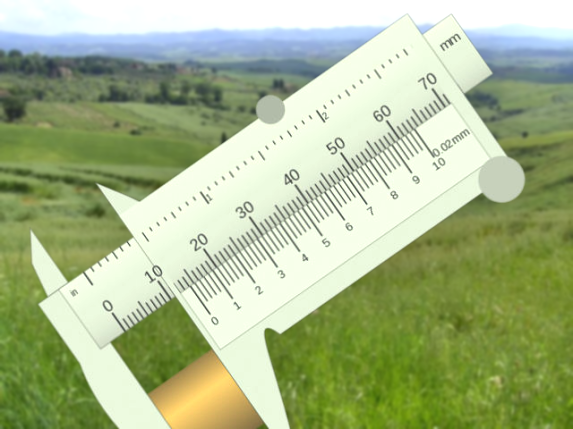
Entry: **14.2** mm
